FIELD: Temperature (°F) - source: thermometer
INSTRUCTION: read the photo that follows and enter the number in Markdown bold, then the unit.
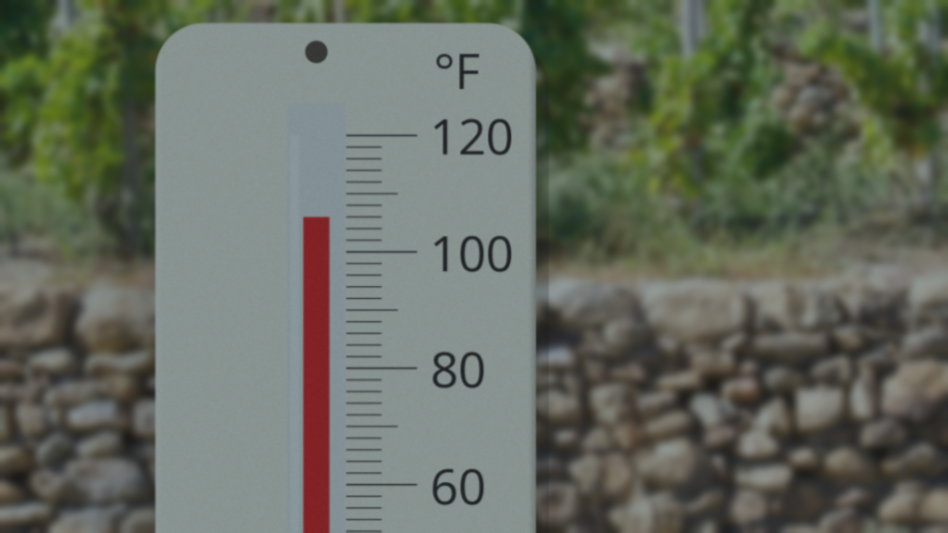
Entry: **106** °F
